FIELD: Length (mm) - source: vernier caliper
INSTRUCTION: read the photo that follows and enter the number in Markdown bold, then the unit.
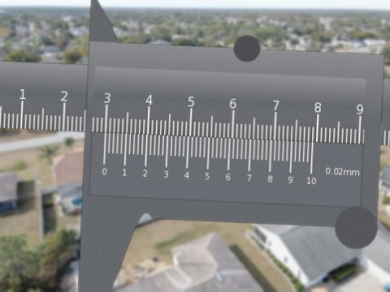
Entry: **30.0** mm
